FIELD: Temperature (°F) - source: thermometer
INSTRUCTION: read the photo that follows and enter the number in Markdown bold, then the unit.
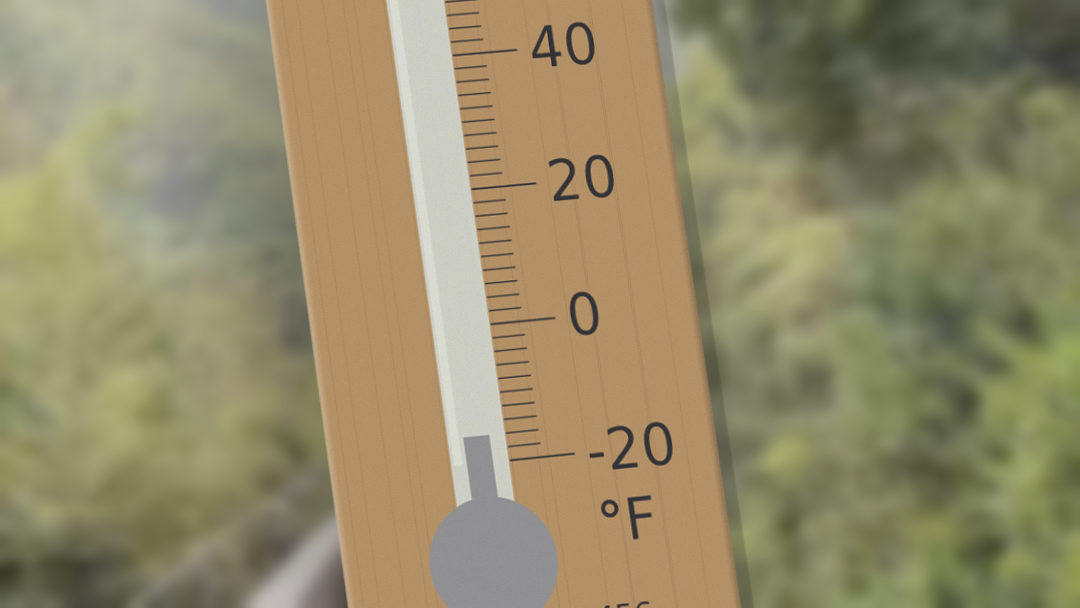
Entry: **-16** °F
